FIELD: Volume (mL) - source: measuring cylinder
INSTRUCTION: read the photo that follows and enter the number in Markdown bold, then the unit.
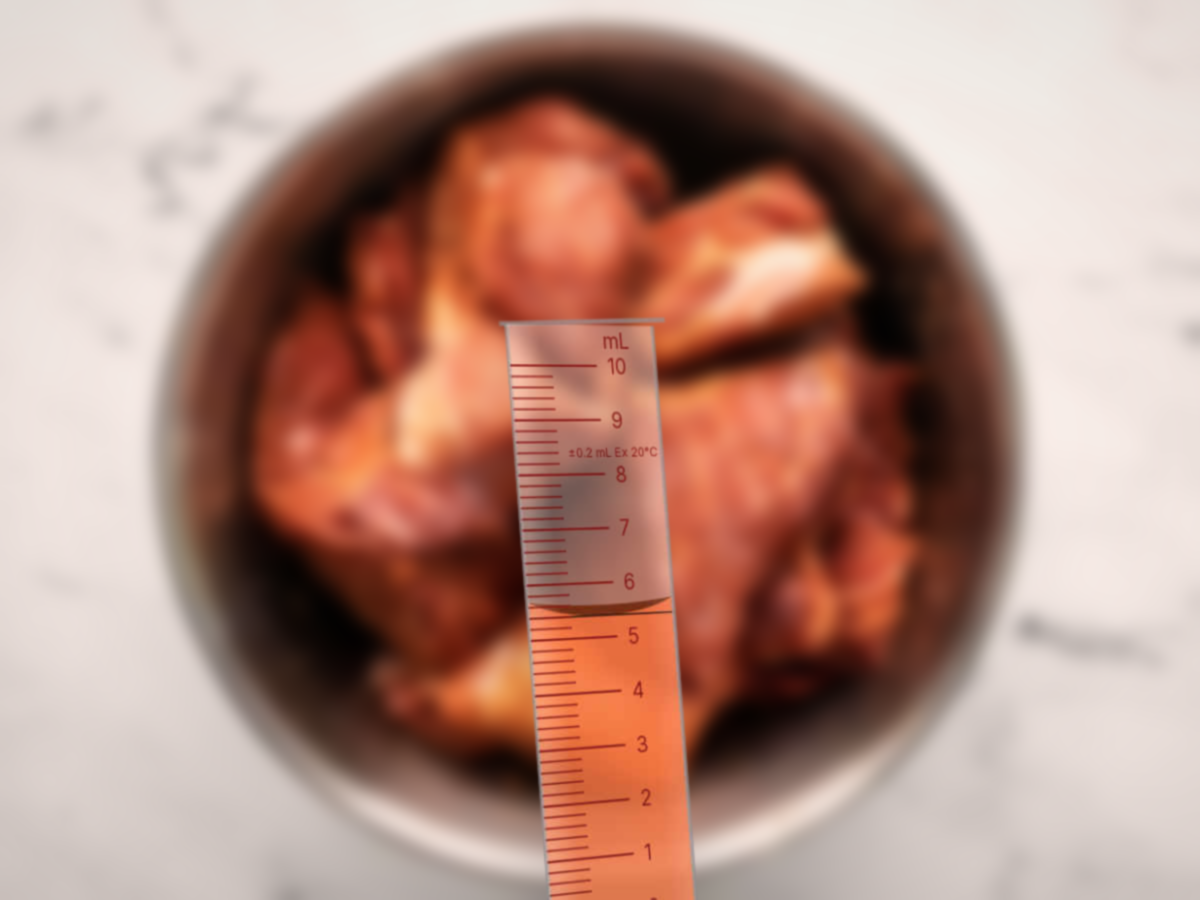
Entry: **5.4** mL
